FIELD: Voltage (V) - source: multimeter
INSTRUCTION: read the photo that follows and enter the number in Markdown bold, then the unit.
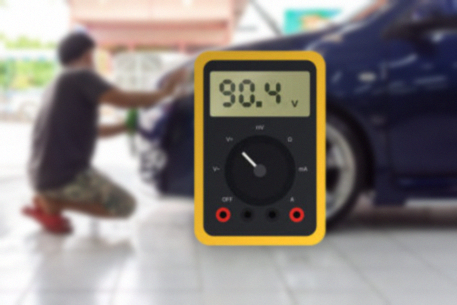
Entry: **90.4** V
